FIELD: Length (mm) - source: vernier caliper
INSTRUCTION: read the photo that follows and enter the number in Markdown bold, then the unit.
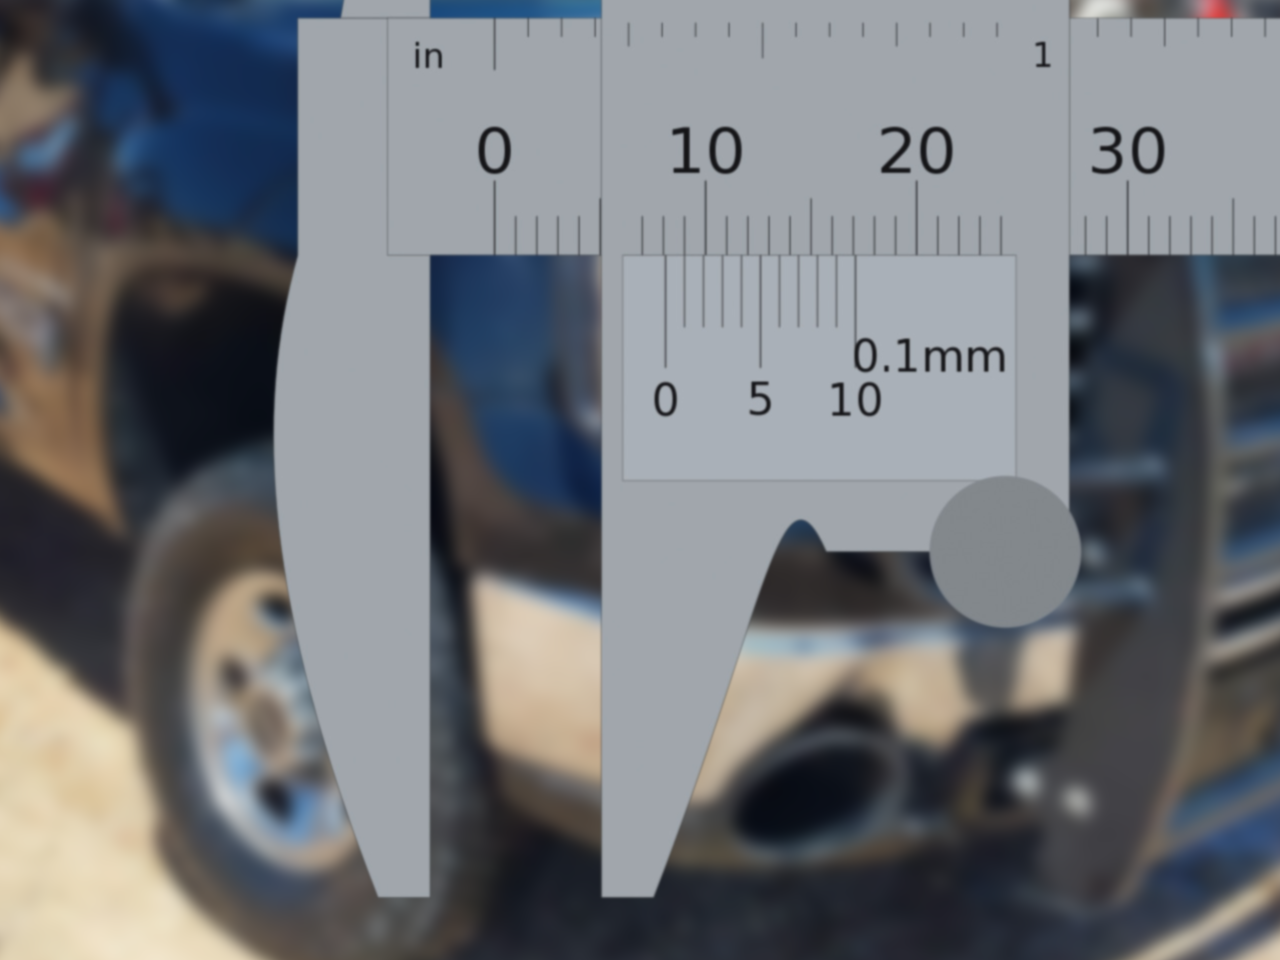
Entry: **8.1** mm
